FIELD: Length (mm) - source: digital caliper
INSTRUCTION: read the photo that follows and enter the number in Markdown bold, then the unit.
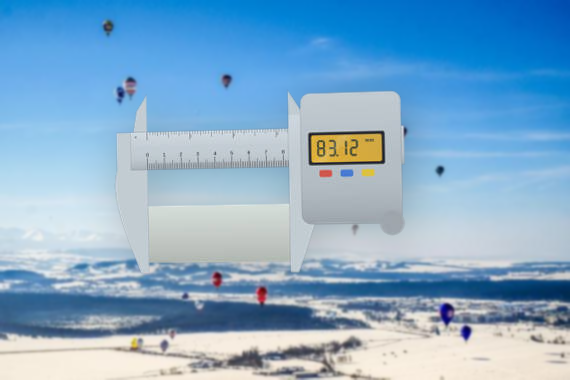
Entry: **83.12** mm
